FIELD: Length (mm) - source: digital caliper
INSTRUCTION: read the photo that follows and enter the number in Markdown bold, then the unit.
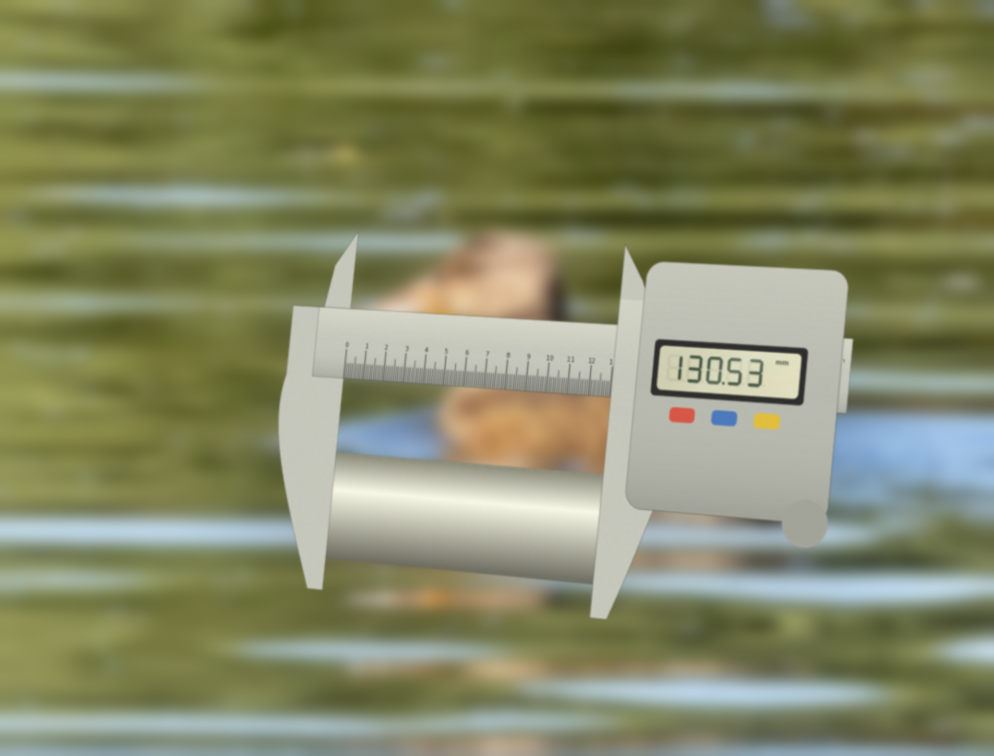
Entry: **130.53** mm
